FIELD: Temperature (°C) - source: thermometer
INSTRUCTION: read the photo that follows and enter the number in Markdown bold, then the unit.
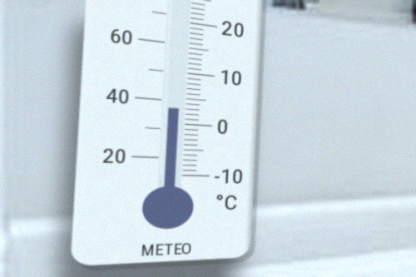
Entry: **3** °C
